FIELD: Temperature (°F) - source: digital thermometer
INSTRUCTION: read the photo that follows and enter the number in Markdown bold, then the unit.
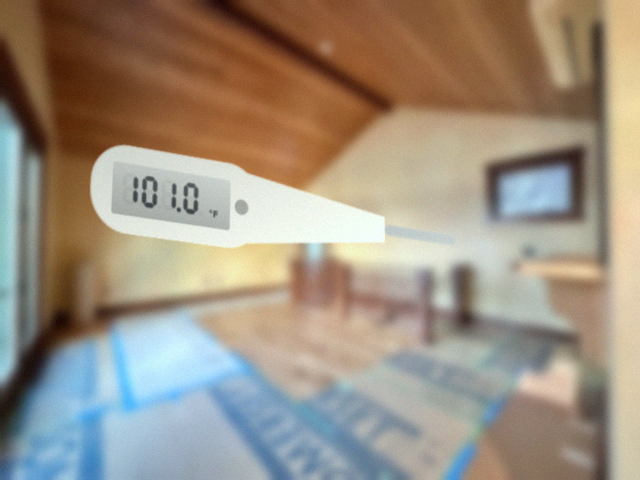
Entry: **101.0** °F
